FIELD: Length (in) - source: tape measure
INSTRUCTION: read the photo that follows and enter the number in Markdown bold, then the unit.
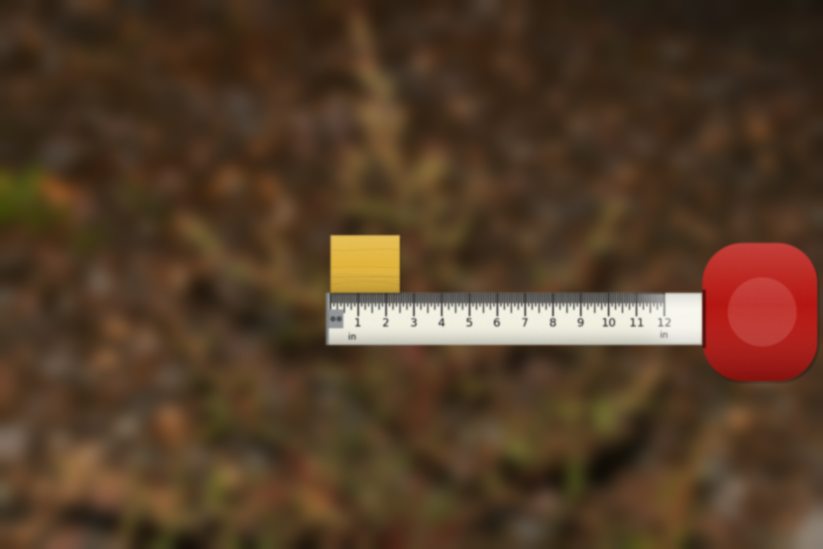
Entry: **2.5** in
